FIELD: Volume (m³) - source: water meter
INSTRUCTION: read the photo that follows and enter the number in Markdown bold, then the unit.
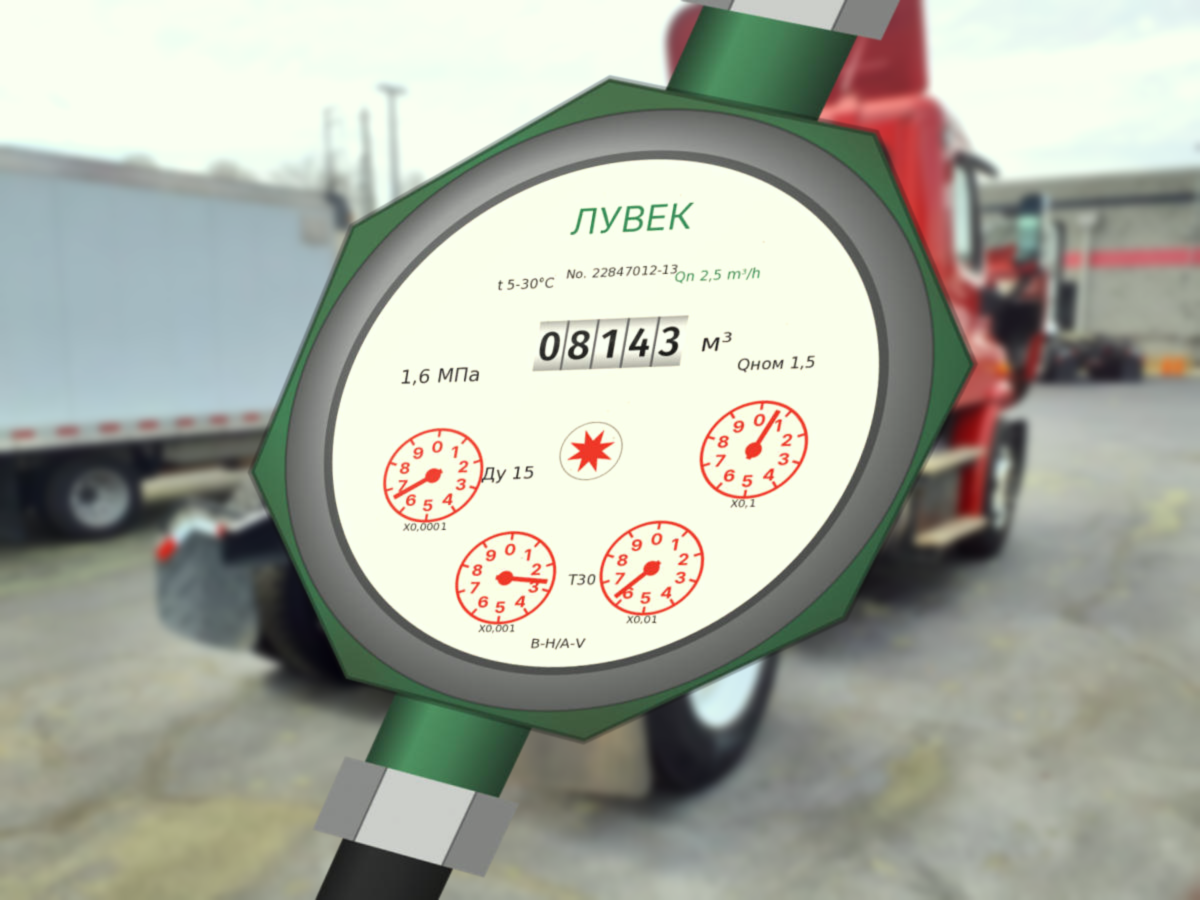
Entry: **8143.0626** m³
